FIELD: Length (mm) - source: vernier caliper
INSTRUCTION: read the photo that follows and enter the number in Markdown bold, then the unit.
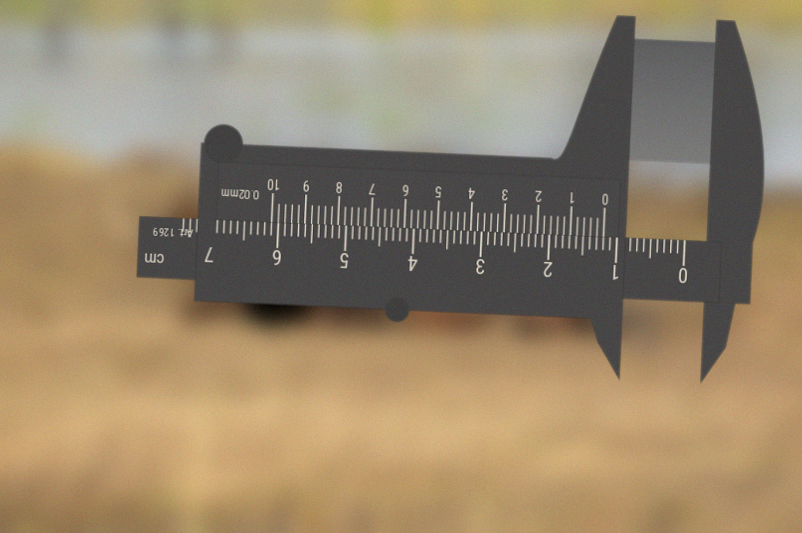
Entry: **12.0** mm
